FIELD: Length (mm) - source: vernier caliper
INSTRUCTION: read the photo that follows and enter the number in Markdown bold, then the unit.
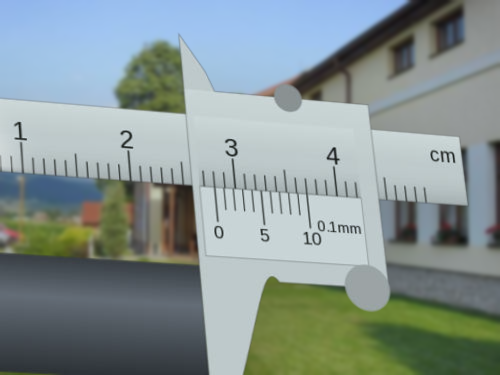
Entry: **28.0** mm
